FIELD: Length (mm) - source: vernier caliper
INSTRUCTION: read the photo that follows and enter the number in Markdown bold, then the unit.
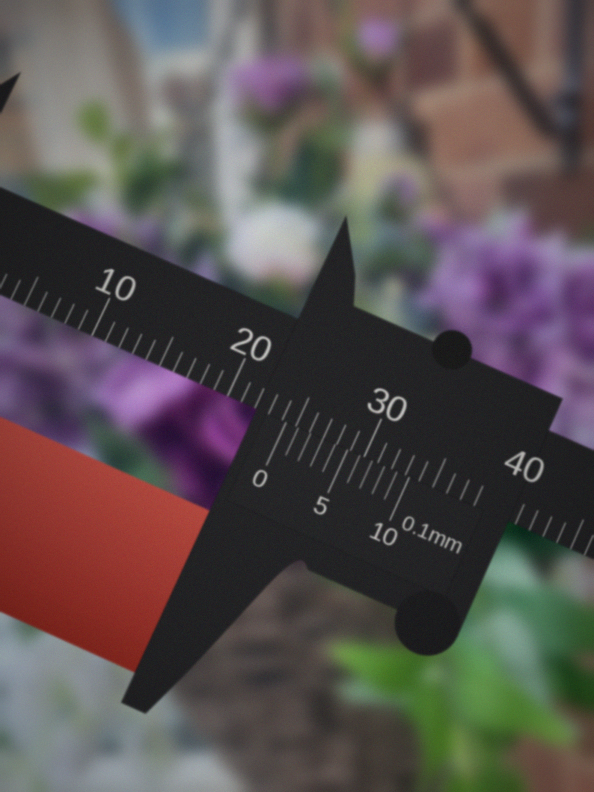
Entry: **24.3** mm
